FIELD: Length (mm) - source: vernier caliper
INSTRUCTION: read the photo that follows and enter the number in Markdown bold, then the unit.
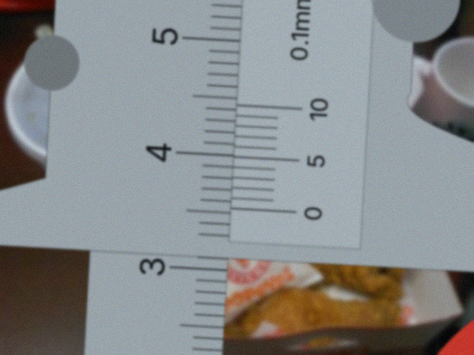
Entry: **35.4** mm
